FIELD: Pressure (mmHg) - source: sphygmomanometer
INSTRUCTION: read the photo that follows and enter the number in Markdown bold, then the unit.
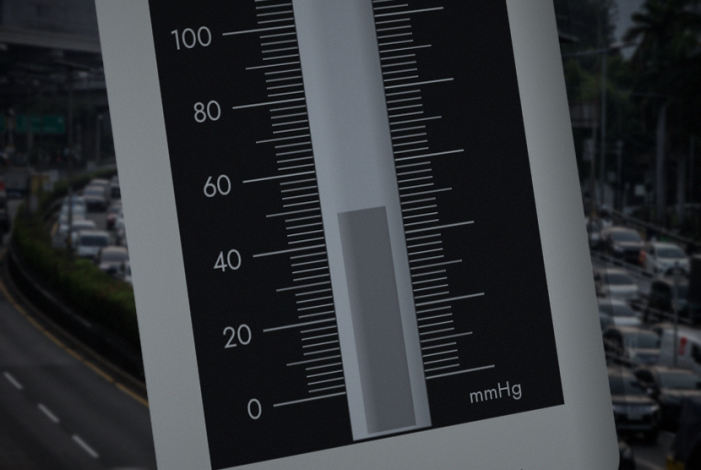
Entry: **48** mmHg
